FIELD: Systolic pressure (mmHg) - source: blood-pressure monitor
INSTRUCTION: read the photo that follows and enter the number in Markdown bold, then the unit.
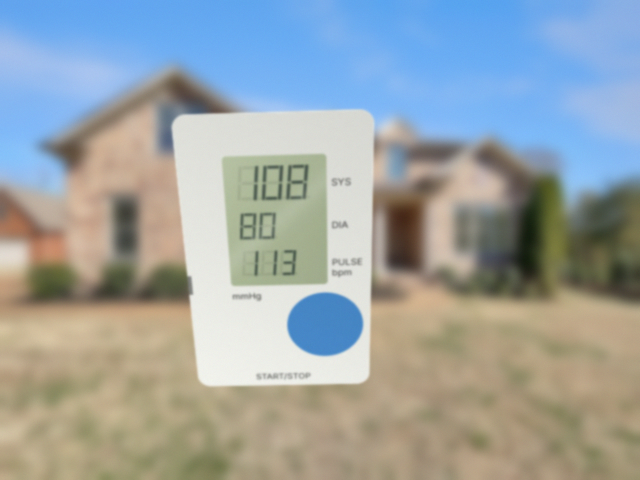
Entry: **108** mmHg
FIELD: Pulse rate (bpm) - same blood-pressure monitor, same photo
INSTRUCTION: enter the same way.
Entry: **113** bpm
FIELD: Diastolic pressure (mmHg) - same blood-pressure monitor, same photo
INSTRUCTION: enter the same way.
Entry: **80** mmHg
